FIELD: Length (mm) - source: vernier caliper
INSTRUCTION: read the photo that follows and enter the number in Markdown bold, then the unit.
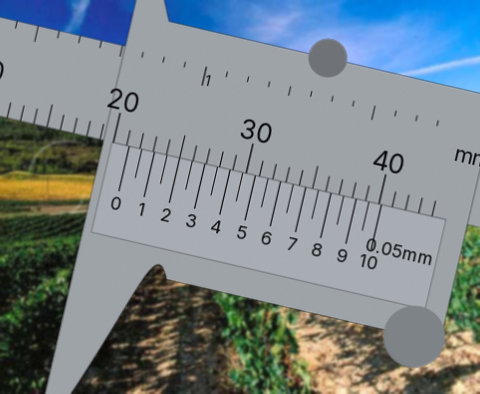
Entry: **21.2** mm
